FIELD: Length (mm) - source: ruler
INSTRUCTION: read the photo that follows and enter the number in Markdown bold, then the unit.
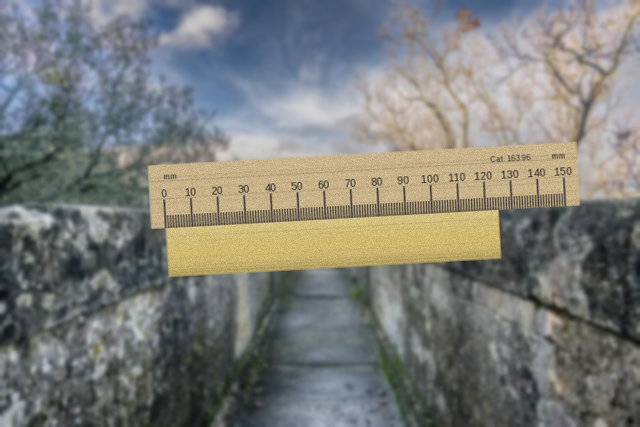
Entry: **125** mm
